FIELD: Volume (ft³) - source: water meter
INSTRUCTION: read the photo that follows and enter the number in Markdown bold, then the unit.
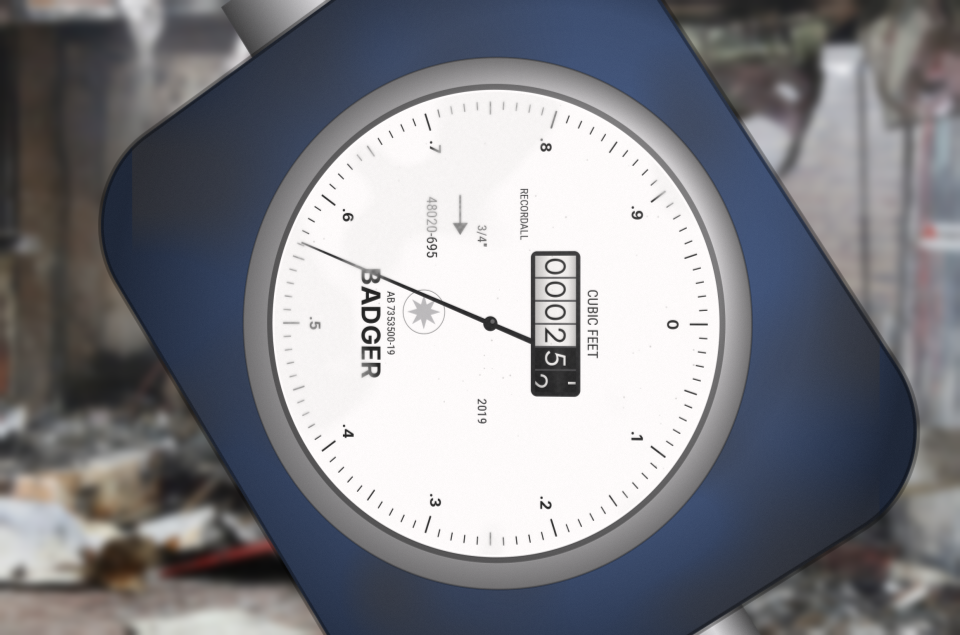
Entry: **251.56** ft³
